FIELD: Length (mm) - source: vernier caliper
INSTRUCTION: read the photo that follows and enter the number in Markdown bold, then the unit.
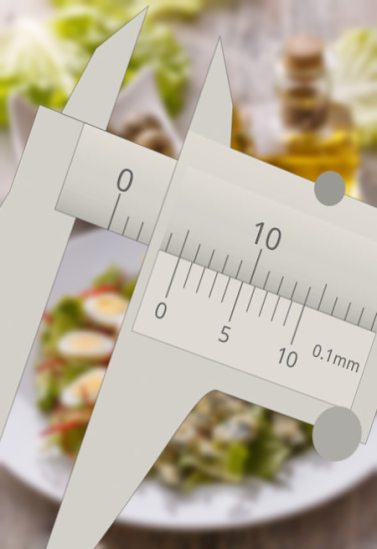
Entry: **5.0** mm
